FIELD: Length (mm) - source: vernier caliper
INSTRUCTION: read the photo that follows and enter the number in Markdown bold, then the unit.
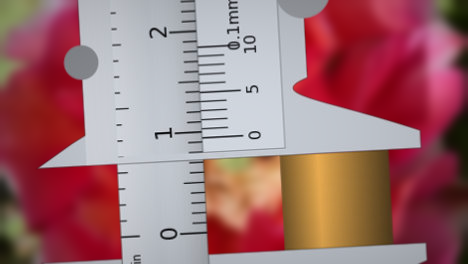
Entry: **9.4** mm
